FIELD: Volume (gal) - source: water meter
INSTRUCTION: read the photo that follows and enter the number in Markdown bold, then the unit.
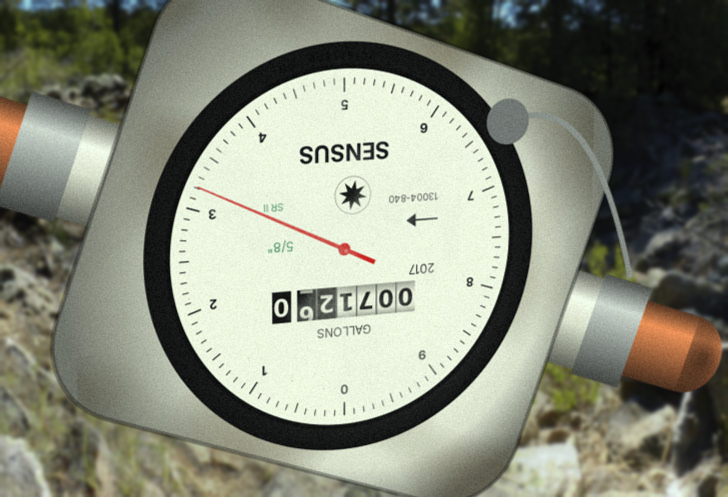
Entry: **71263.2** gal
